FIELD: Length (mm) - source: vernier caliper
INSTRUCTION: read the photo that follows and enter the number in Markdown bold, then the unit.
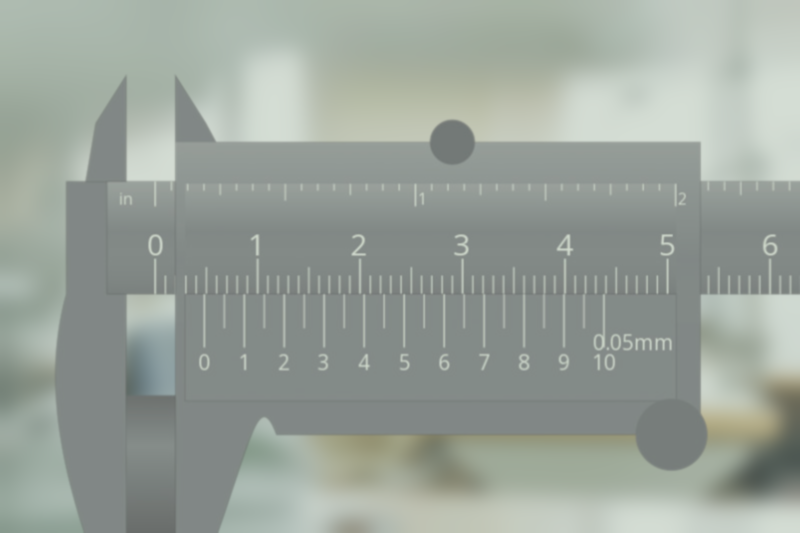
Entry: **4.8** mm
